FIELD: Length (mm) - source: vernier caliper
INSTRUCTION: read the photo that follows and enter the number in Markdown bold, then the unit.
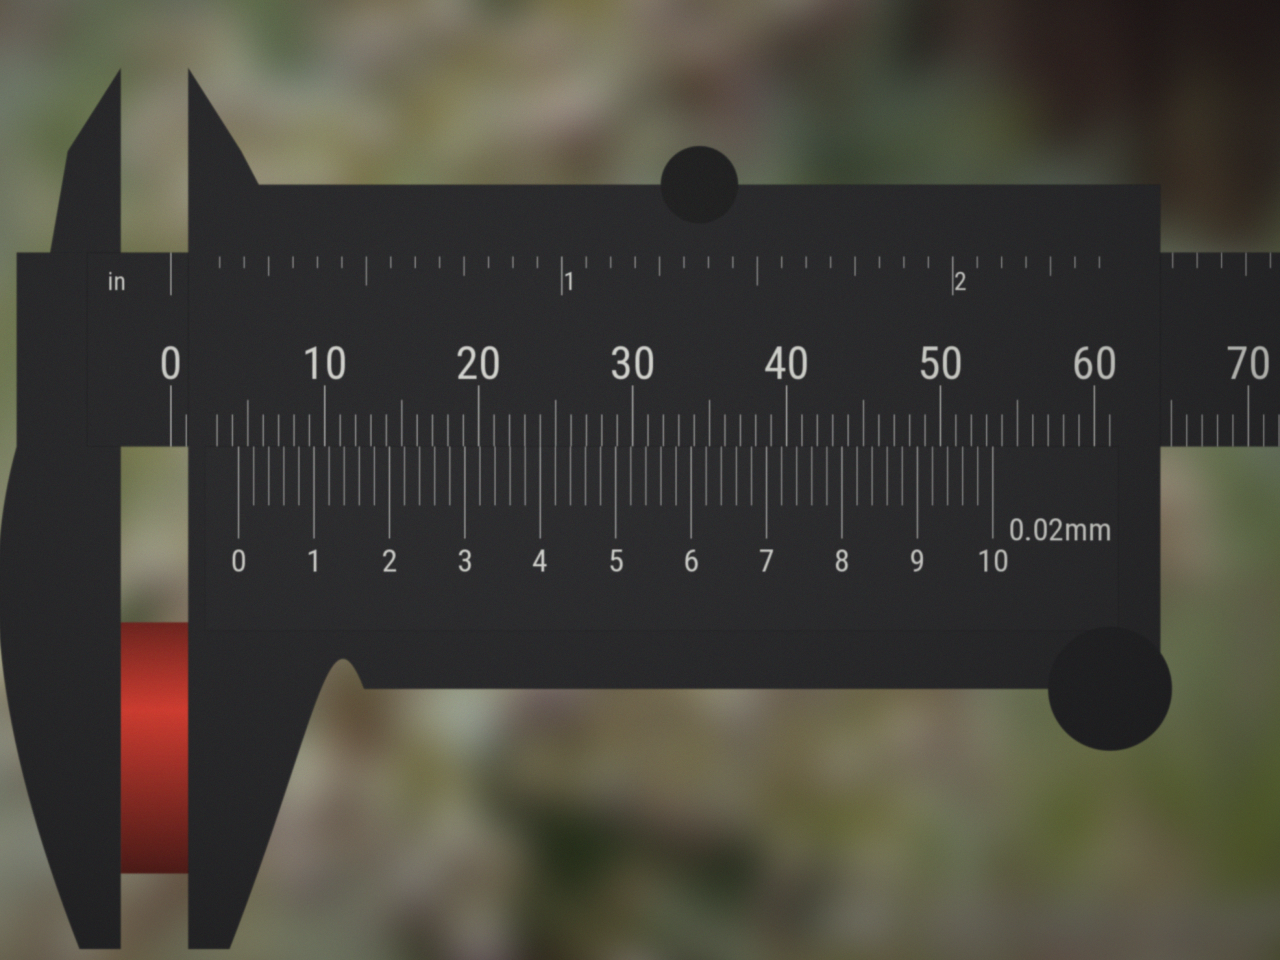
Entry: **4.4** mm
